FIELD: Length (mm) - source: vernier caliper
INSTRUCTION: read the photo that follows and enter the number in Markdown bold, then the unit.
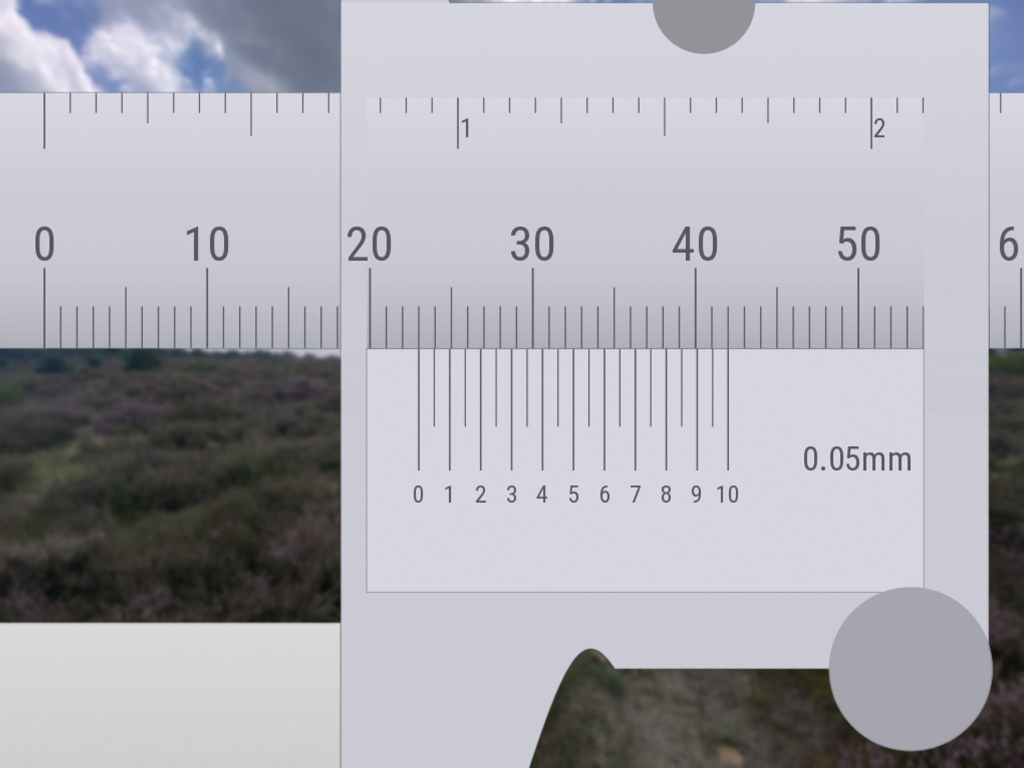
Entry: **23.0** mm
